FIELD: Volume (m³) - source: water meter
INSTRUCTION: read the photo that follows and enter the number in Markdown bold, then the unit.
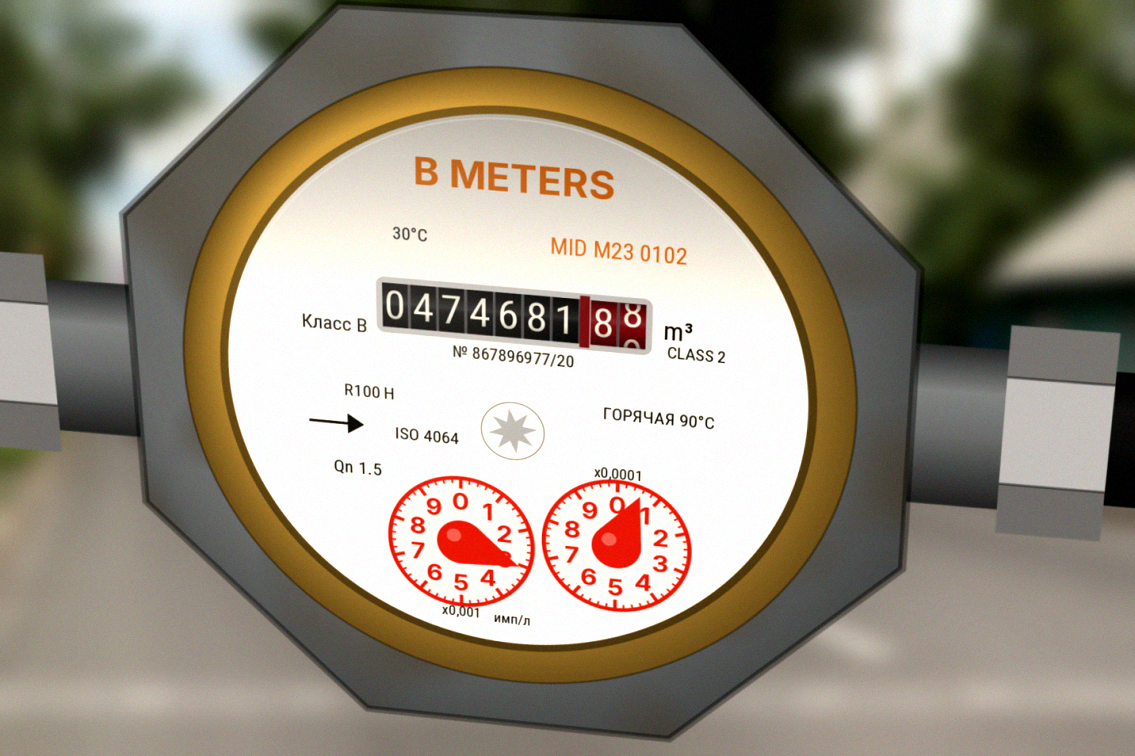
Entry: **474681.8830** m³
